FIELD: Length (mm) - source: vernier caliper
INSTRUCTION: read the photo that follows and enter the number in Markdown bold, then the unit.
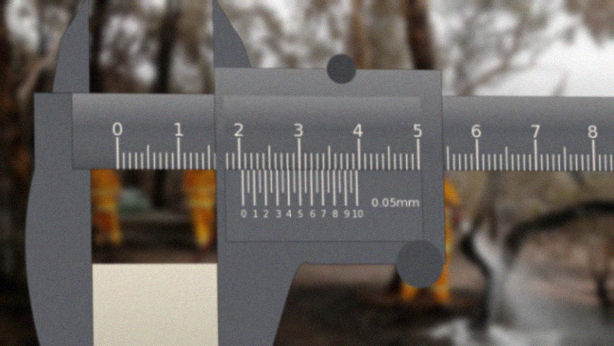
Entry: **20.5** mm
